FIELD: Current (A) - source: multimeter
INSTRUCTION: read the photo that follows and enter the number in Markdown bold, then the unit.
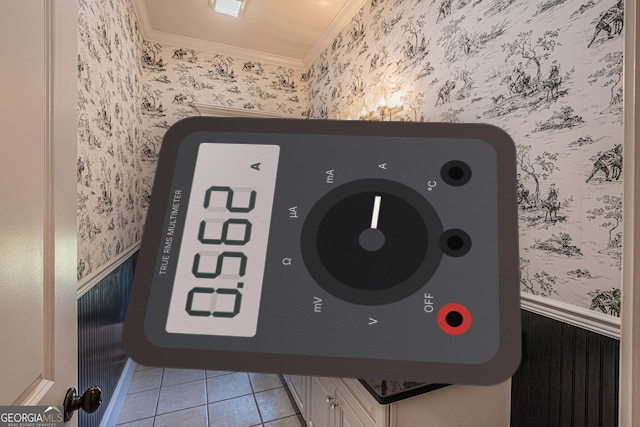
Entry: **0.562** A
